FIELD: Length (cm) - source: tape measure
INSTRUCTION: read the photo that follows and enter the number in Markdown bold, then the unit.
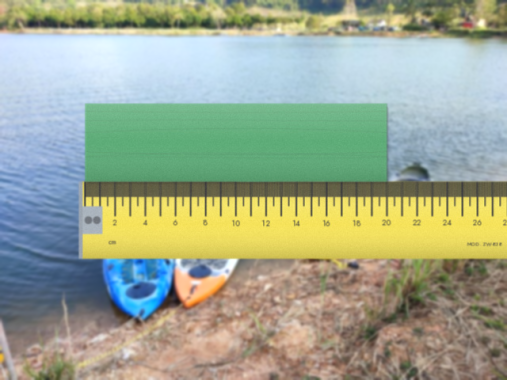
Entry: **20** cm
